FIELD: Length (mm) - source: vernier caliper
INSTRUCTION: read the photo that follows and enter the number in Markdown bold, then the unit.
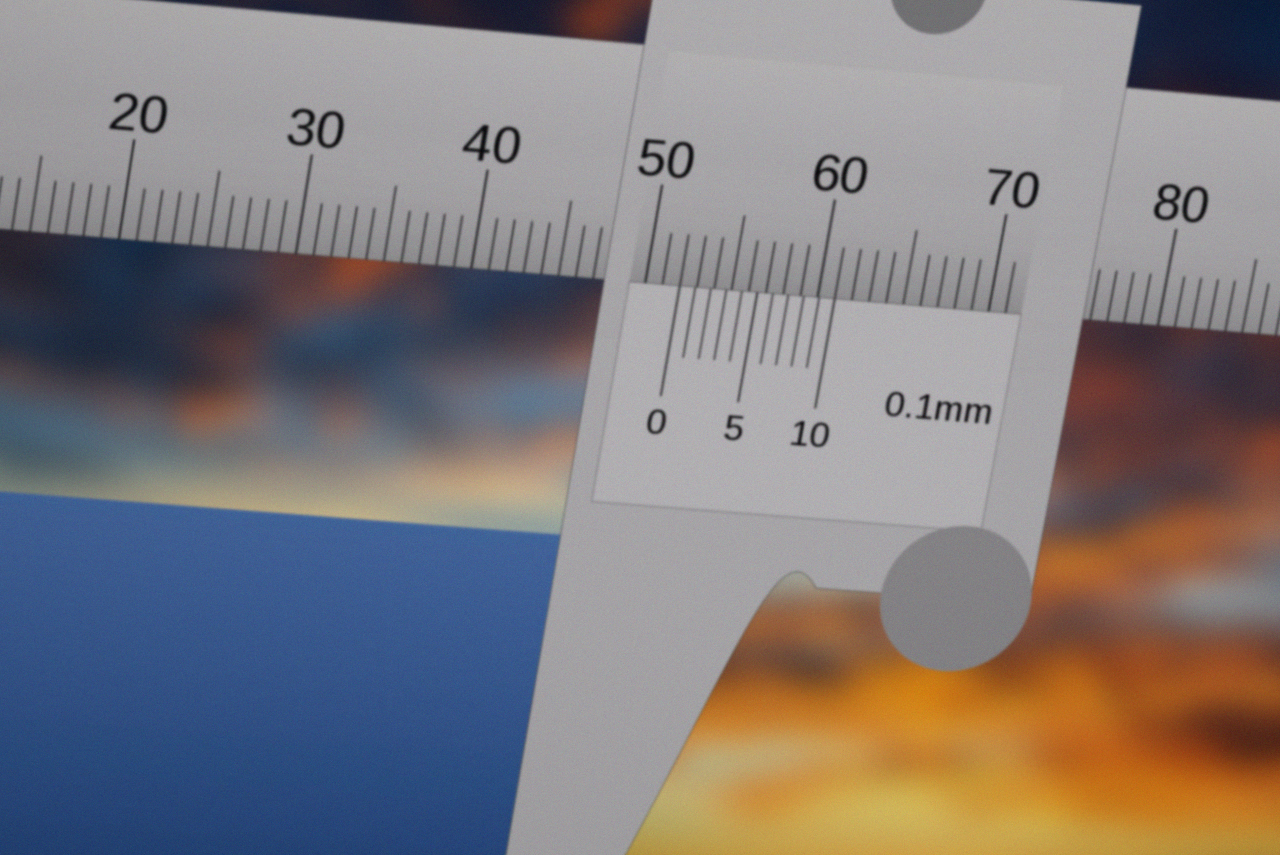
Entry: **52.0** mm
